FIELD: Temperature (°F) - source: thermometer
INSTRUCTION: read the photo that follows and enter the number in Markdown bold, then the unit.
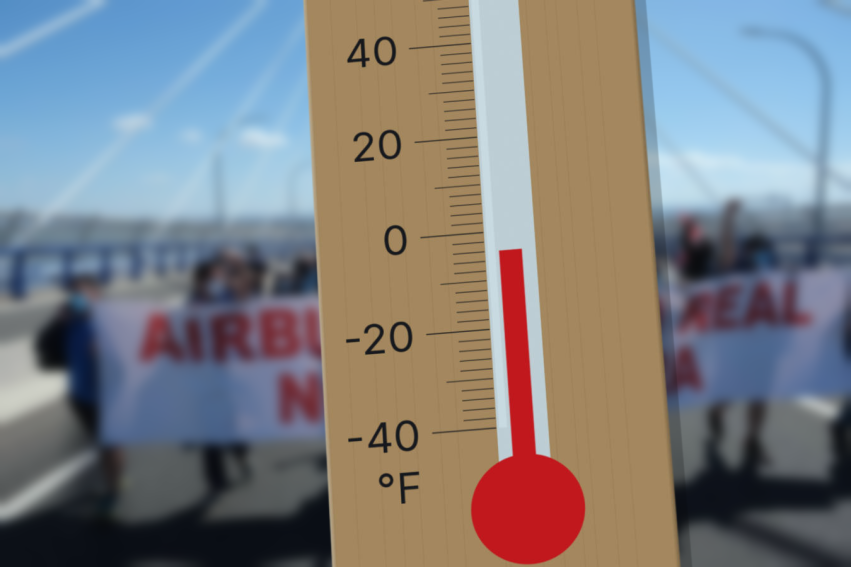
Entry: **-4** °F
